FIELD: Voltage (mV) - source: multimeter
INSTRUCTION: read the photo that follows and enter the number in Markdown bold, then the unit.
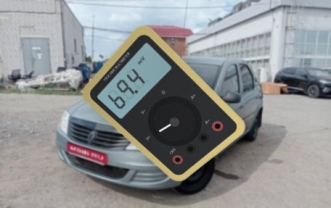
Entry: **69.4** mV
